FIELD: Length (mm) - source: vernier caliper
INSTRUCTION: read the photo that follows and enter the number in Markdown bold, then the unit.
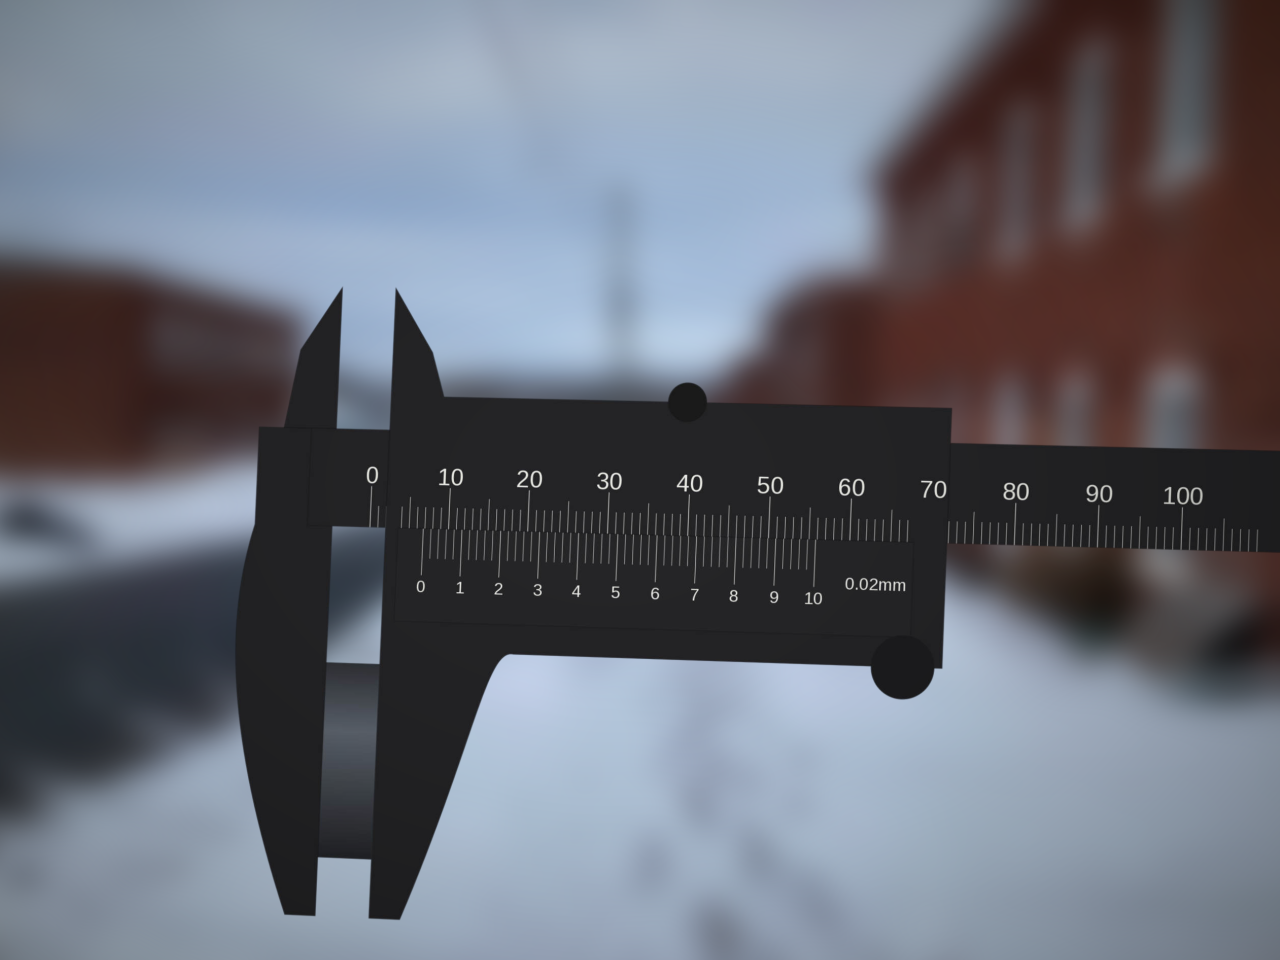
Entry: **6.8** mm
